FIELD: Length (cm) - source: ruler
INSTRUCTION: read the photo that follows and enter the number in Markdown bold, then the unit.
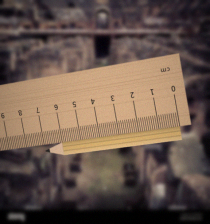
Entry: **7** cm
